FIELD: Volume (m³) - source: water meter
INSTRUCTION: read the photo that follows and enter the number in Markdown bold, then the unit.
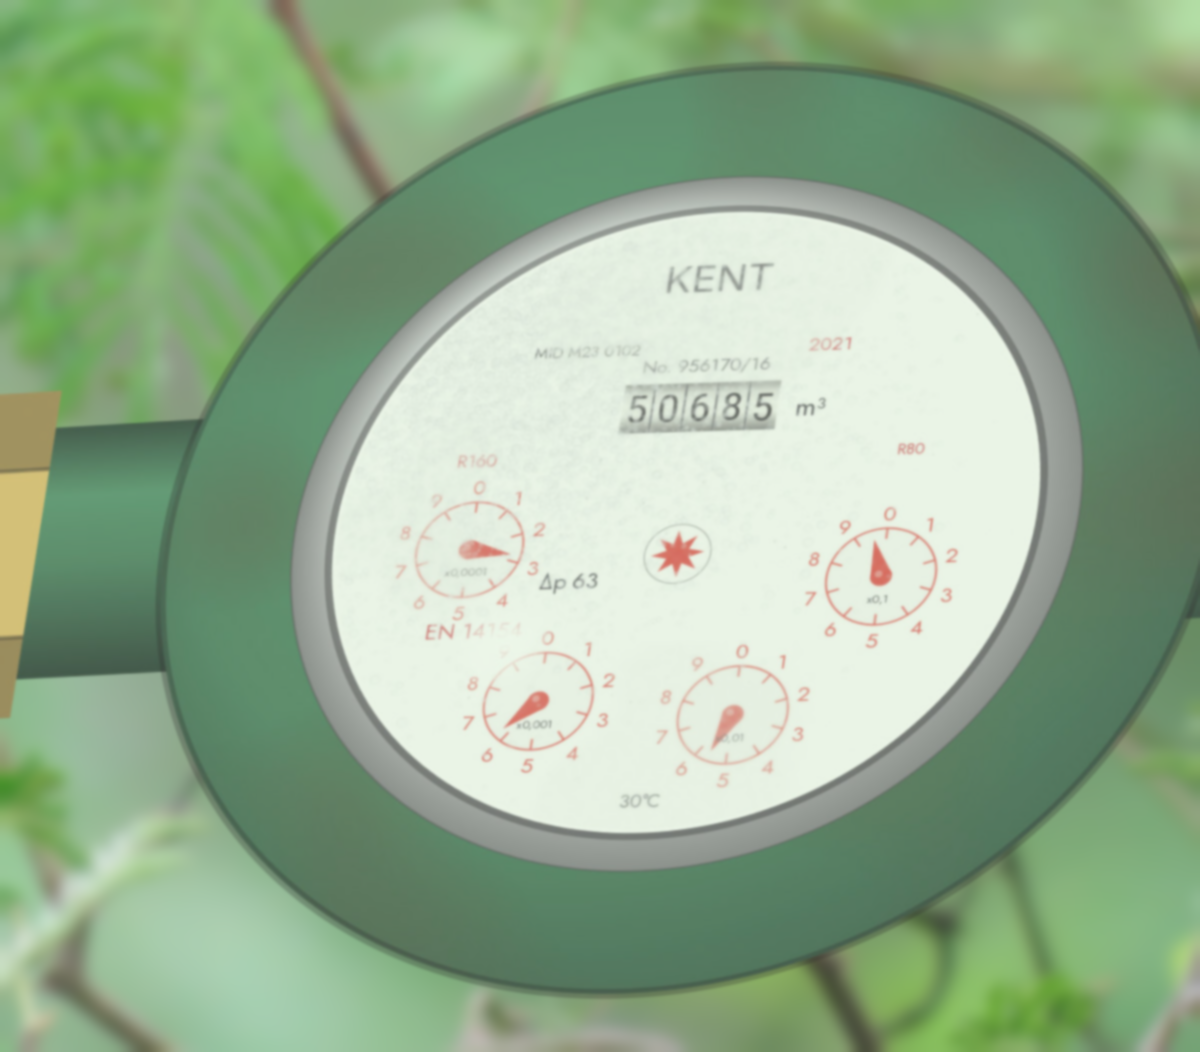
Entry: **50684.9562** m³
